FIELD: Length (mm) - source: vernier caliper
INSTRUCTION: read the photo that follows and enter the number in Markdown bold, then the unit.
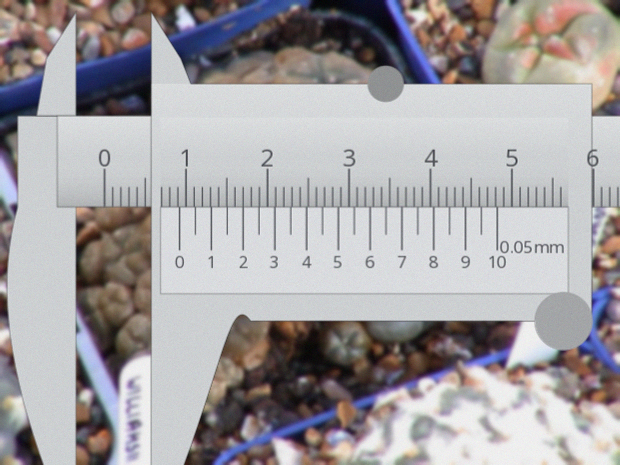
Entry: **9.2** mm
